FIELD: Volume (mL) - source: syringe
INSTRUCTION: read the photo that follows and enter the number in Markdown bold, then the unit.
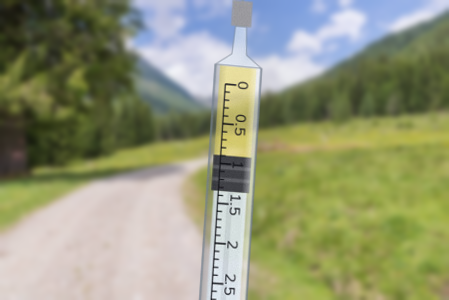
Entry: **0.9** mL
